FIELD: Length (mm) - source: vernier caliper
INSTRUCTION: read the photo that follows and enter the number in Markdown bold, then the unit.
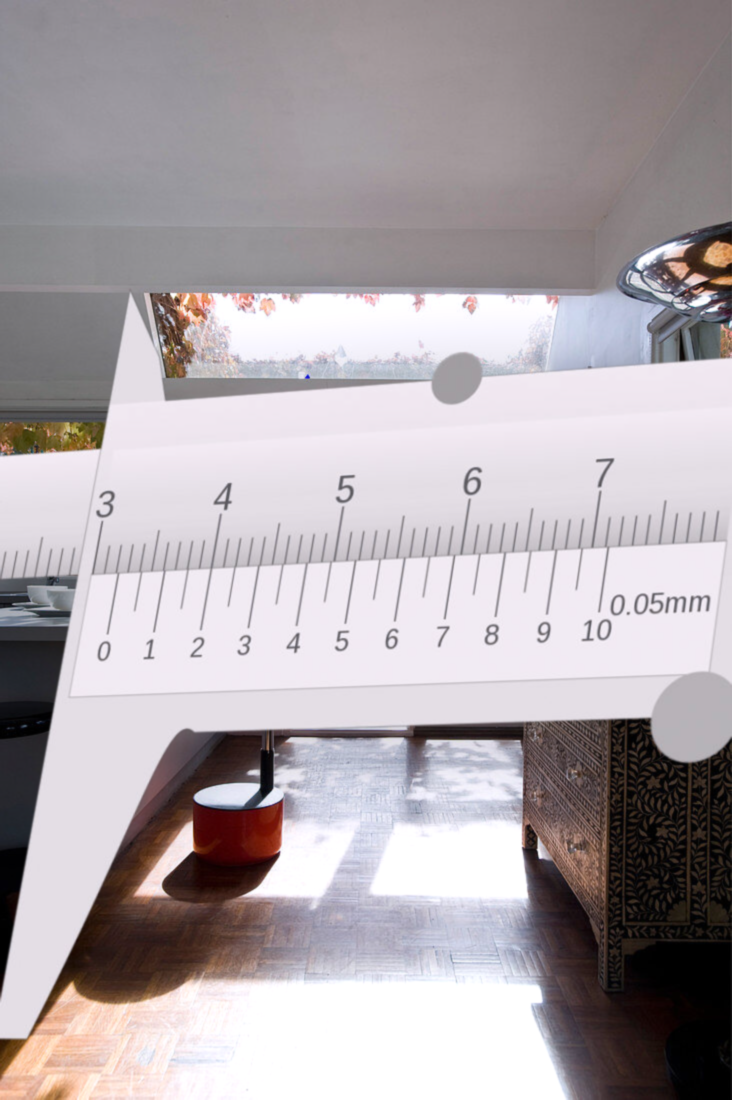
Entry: **32.2** mm
